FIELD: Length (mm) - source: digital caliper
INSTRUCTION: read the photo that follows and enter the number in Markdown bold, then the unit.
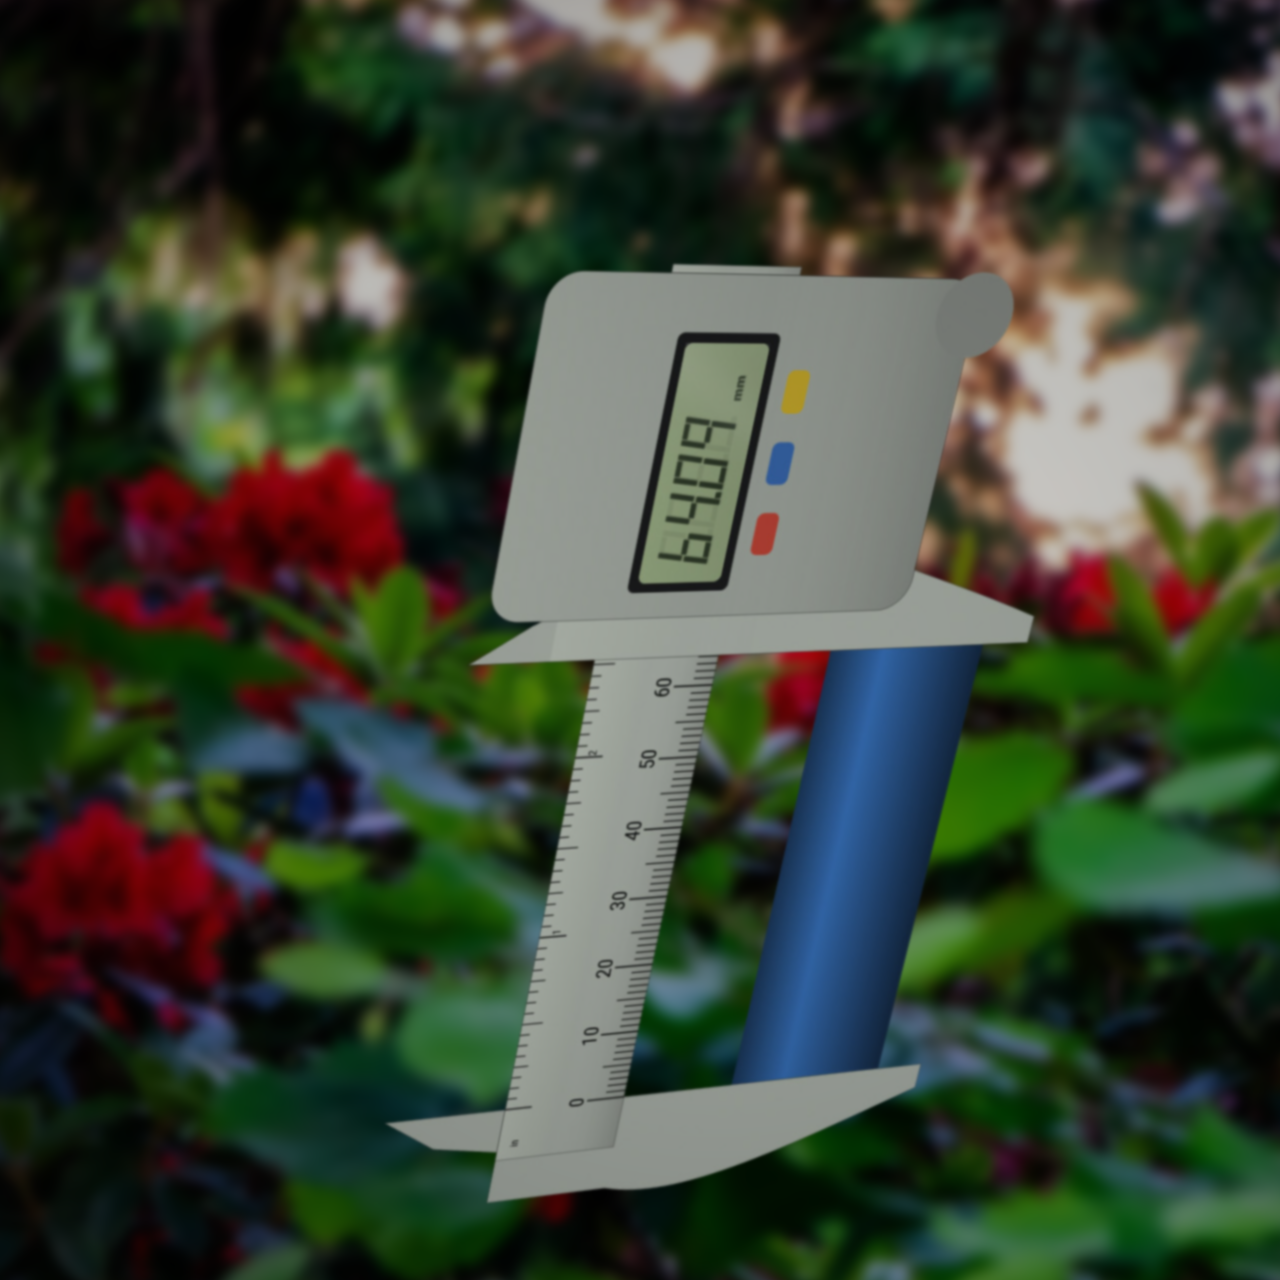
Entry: **64.09** mm
